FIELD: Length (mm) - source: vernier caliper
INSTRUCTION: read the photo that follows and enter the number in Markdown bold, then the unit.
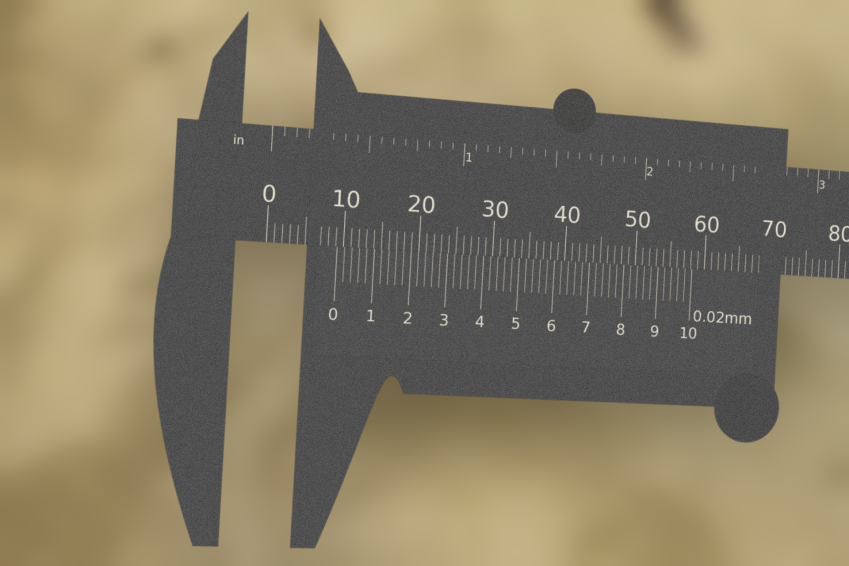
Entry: **9.2** mm
